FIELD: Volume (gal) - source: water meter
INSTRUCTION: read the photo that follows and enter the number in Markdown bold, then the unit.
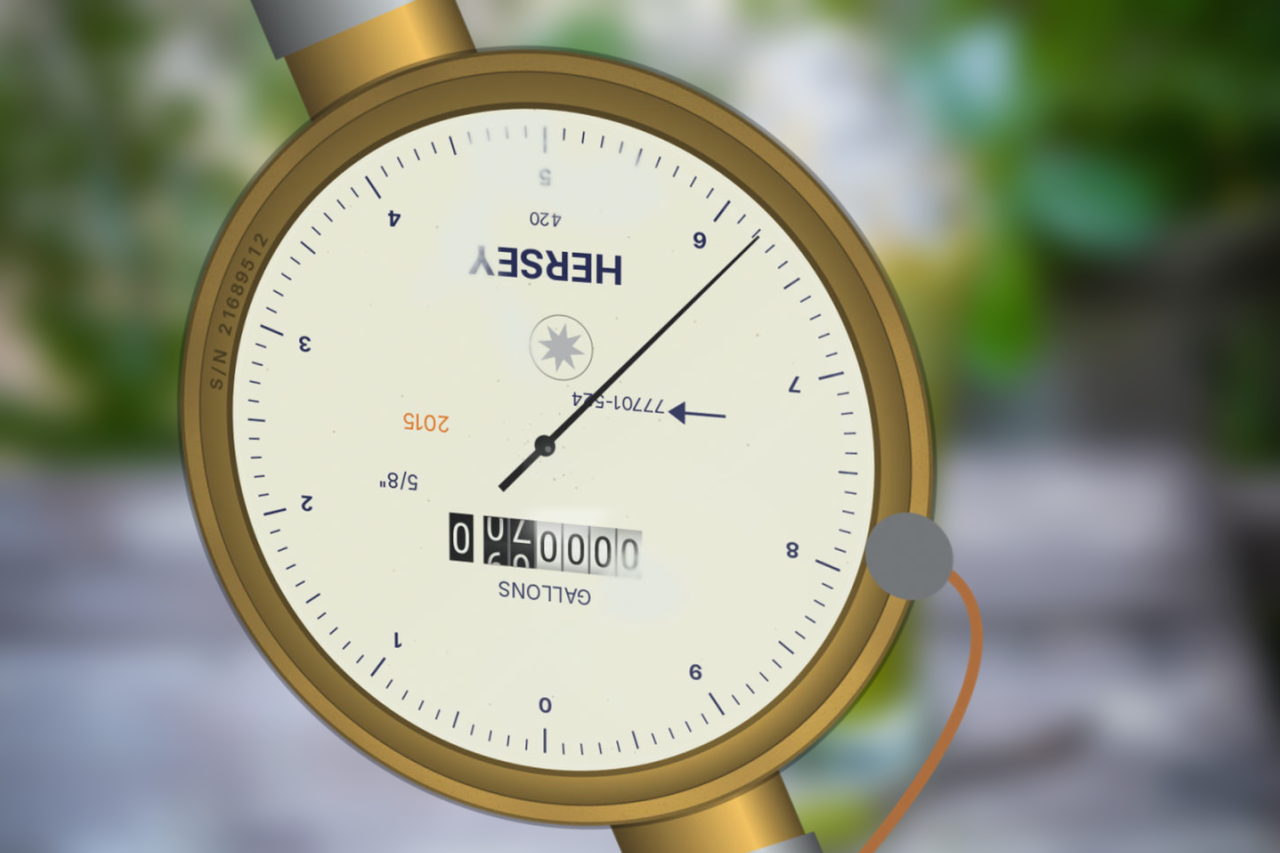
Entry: **696.2** gal
